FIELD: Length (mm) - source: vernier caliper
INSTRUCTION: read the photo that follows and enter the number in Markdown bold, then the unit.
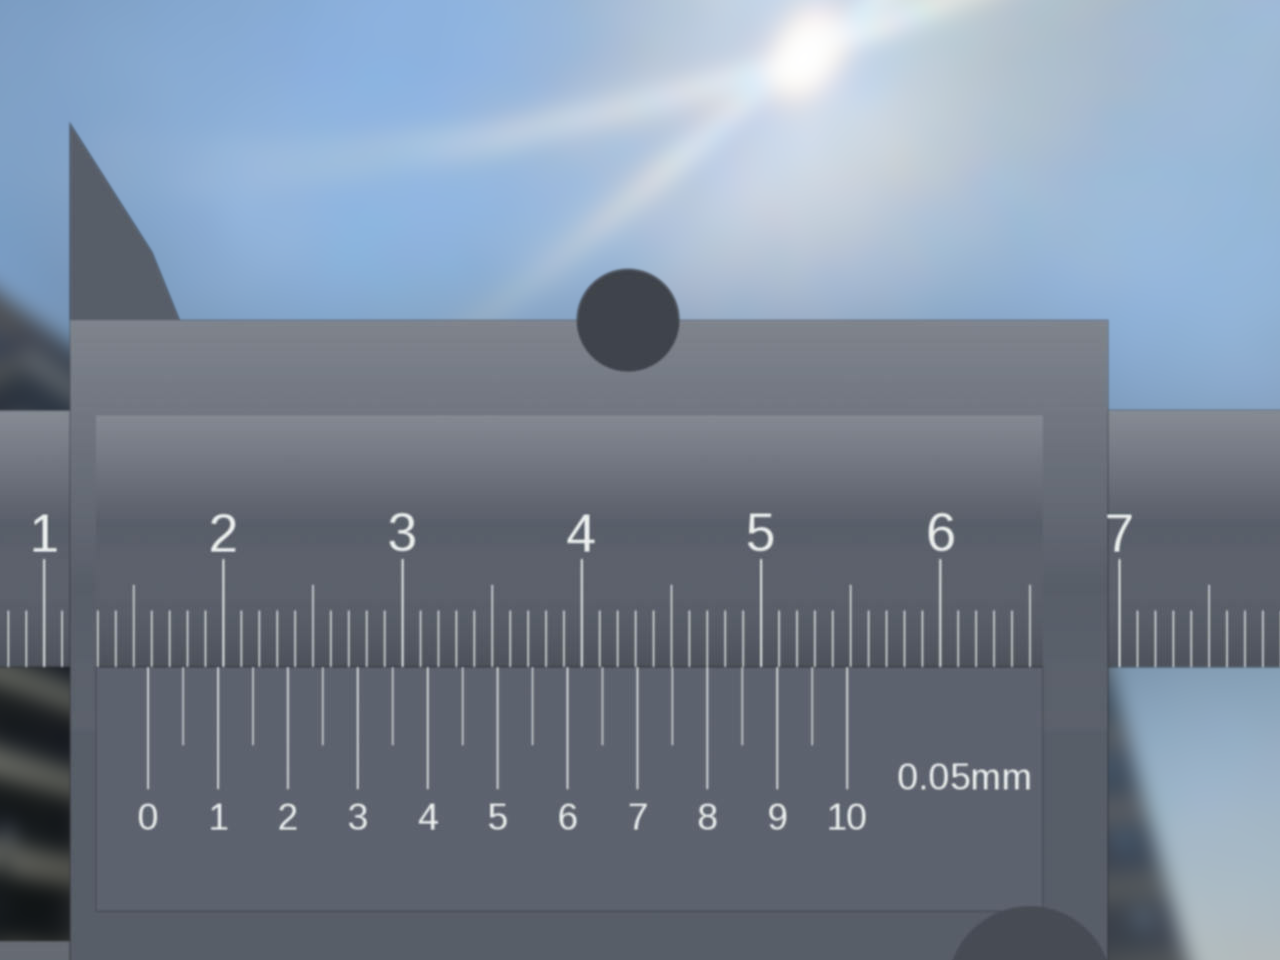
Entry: **15.8** mm
